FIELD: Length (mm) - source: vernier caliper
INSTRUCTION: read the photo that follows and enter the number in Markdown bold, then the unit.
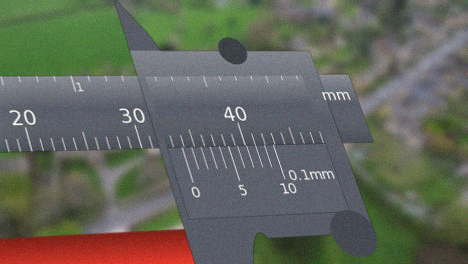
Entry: **33.8** mm
